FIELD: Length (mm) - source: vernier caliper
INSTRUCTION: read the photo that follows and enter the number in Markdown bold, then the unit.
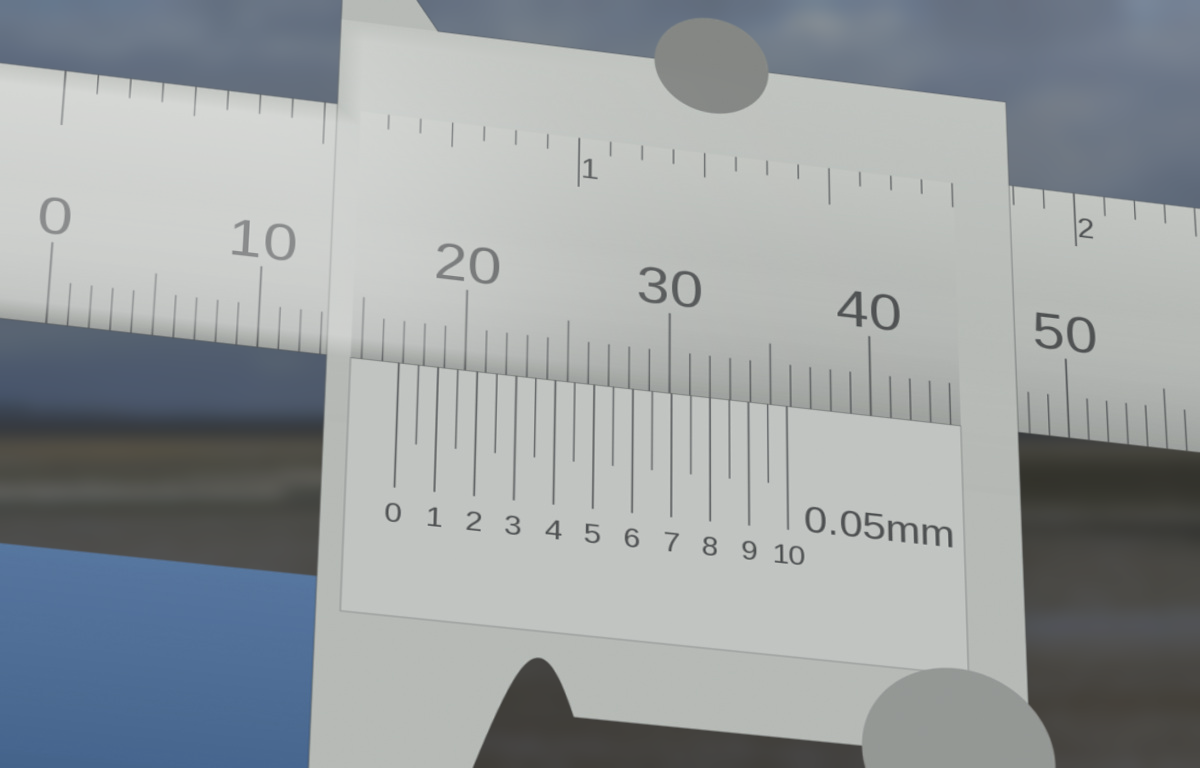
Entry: **16.8** mm
